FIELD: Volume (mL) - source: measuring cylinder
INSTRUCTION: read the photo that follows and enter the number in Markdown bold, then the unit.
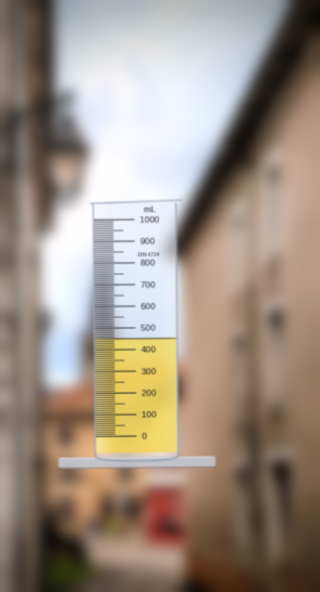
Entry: **450** mL
